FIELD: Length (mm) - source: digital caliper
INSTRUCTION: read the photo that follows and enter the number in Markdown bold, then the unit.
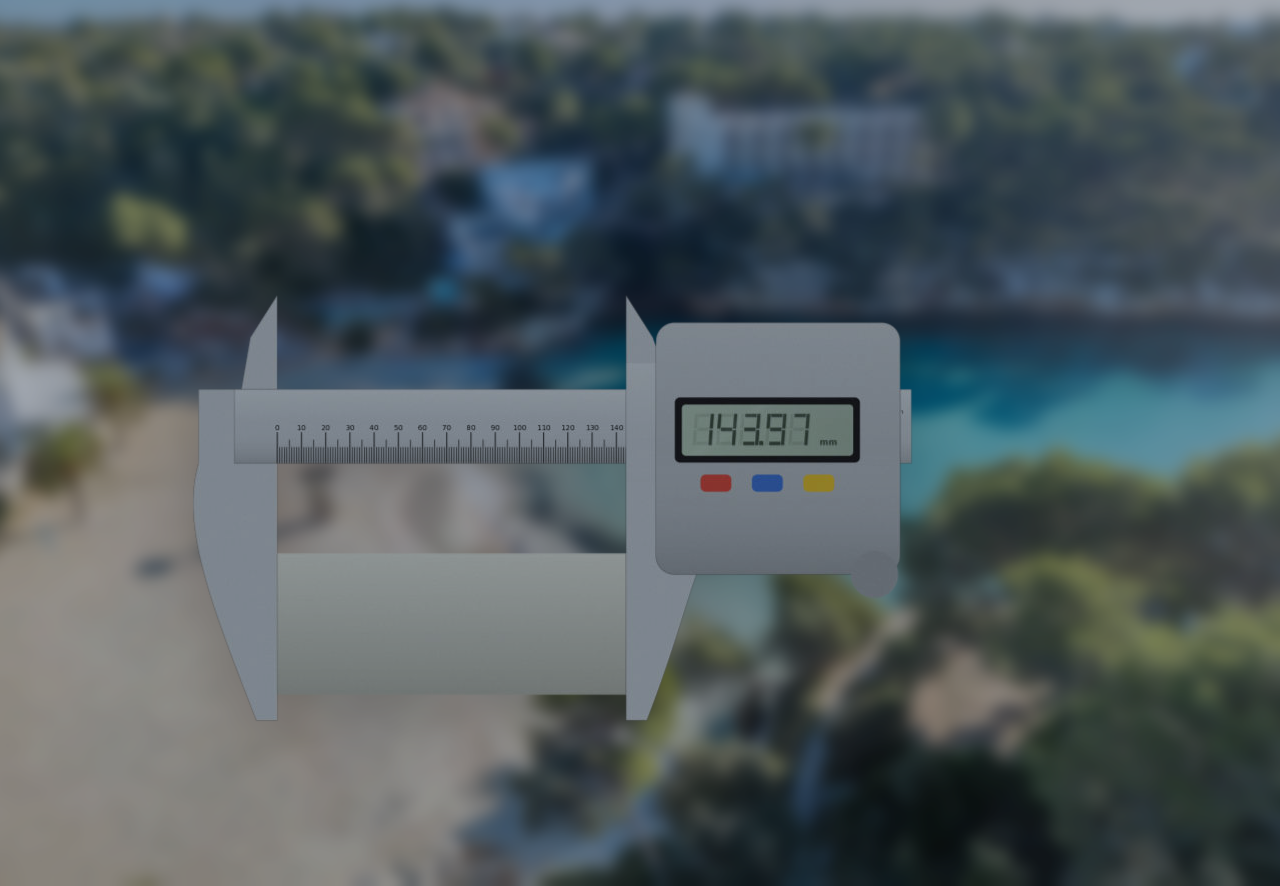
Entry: **143.97** mm
